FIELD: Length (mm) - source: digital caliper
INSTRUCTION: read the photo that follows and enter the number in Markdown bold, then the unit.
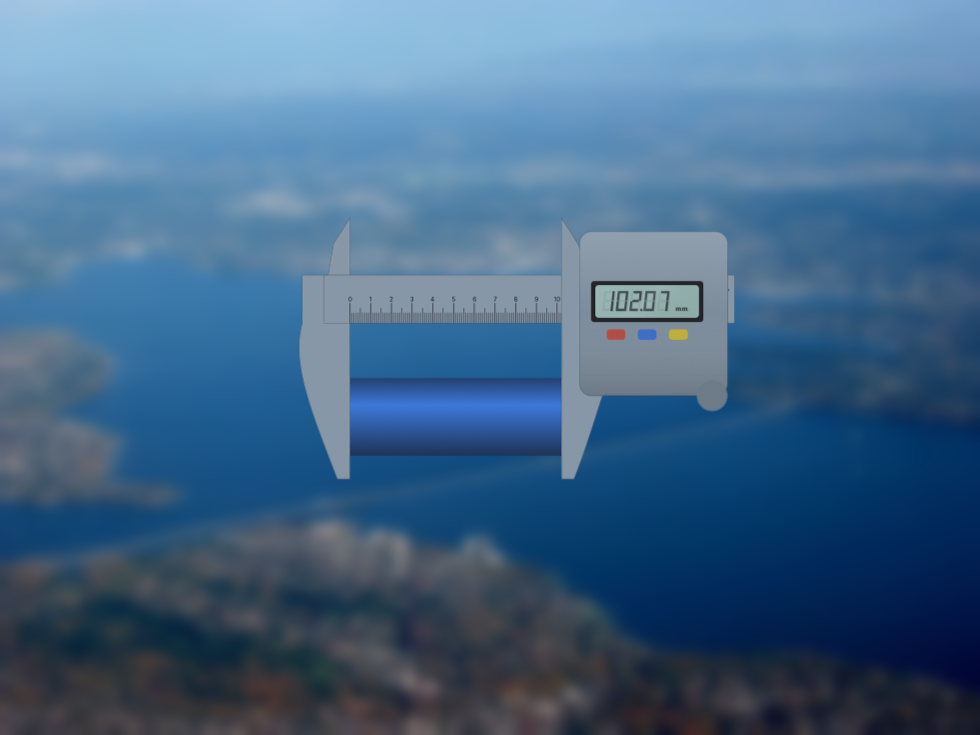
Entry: **102.07** mm
